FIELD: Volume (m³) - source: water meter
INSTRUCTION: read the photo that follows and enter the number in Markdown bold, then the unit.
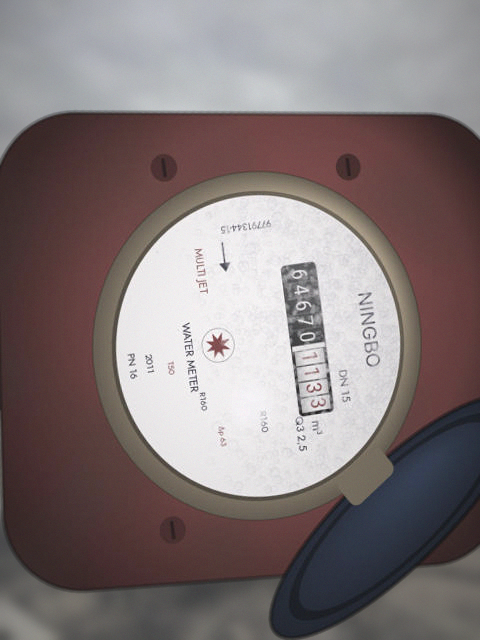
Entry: **64670.1133** m³
